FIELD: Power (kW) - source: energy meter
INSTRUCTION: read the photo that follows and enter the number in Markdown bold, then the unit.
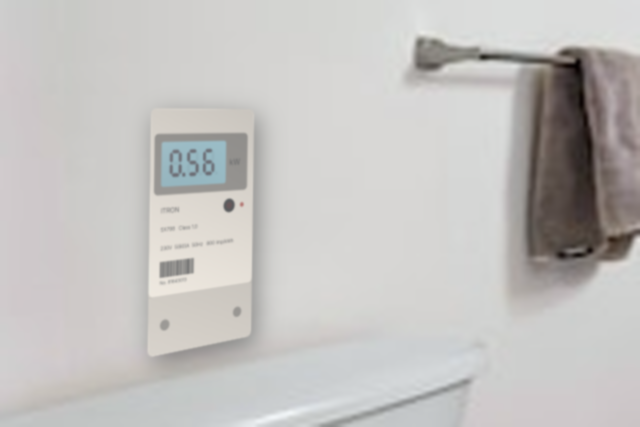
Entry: **0.56** kW
